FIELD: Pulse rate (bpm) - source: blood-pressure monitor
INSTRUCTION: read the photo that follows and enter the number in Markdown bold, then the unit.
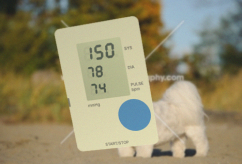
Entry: **74** bpm
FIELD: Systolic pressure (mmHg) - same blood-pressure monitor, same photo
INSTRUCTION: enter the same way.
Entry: **150** mmHg
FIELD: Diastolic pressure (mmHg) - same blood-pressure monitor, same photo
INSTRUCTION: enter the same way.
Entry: **78** mmHg
